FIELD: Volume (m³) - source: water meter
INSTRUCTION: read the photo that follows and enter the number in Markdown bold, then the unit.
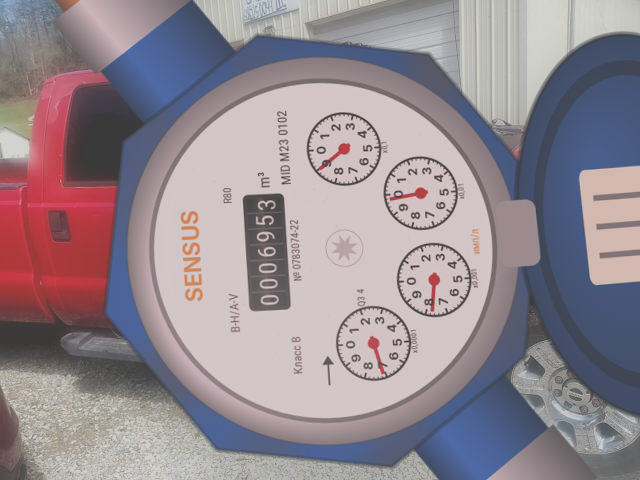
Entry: **6952.8977** m³
